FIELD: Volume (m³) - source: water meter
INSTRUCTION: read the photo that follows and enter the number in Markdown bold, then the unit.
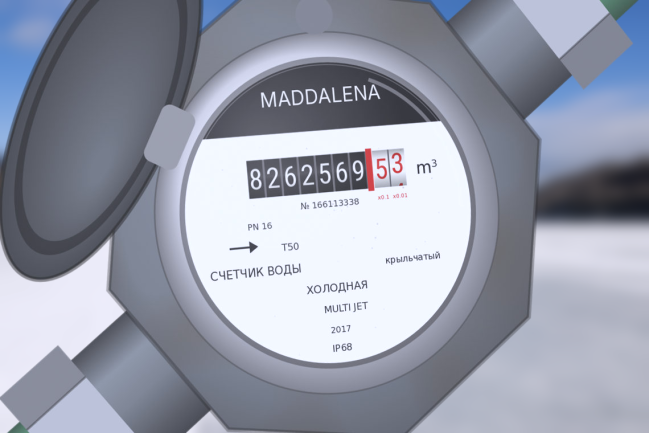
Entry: **8262569.53** m³
